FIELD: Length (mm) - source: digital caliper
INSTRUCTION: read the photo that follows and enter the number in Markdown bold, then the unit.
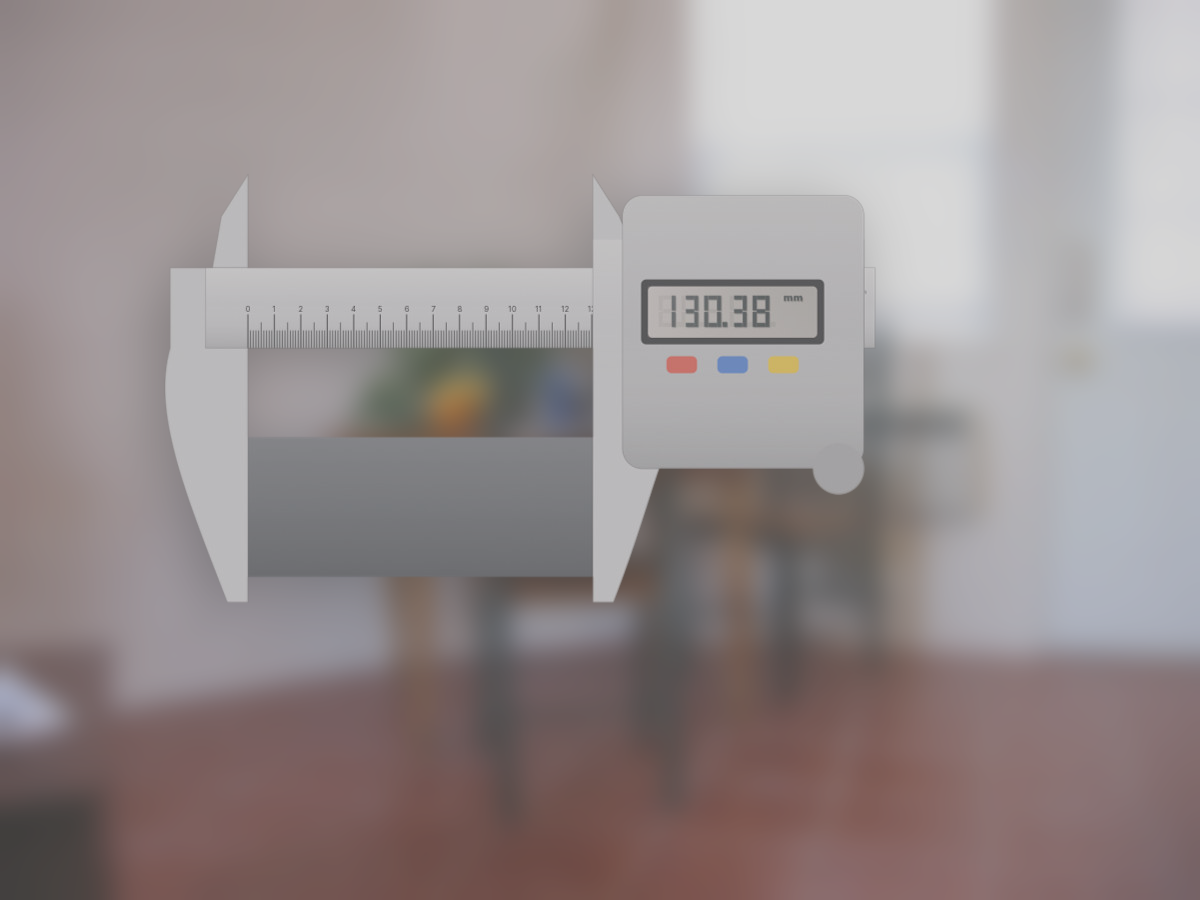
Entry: **130.38** mm
